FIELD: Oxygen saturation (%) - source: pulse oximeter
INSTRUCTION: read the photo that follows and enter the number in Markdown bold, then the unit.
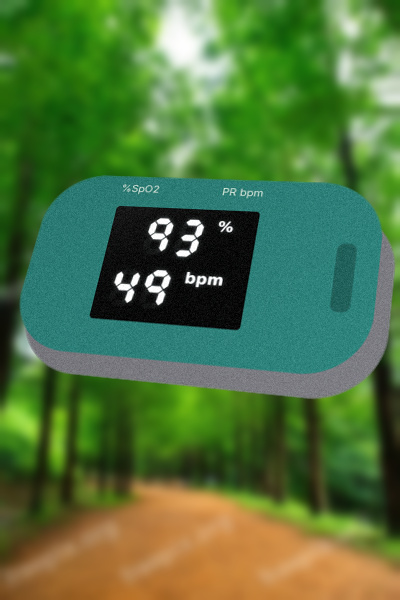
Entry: **93** %
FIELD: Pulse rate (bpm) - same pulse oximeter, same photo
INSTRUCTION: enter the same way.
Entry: **49** bpm
